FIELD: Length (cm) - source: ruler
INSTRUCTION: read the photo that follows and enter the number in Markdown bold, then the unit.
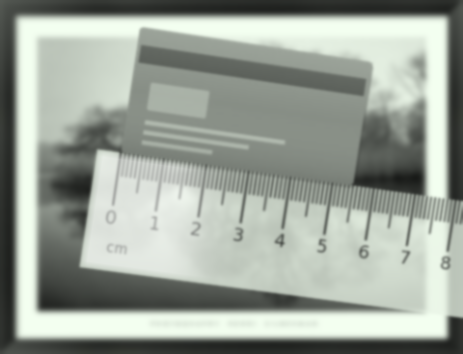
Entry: **5.5** cm
